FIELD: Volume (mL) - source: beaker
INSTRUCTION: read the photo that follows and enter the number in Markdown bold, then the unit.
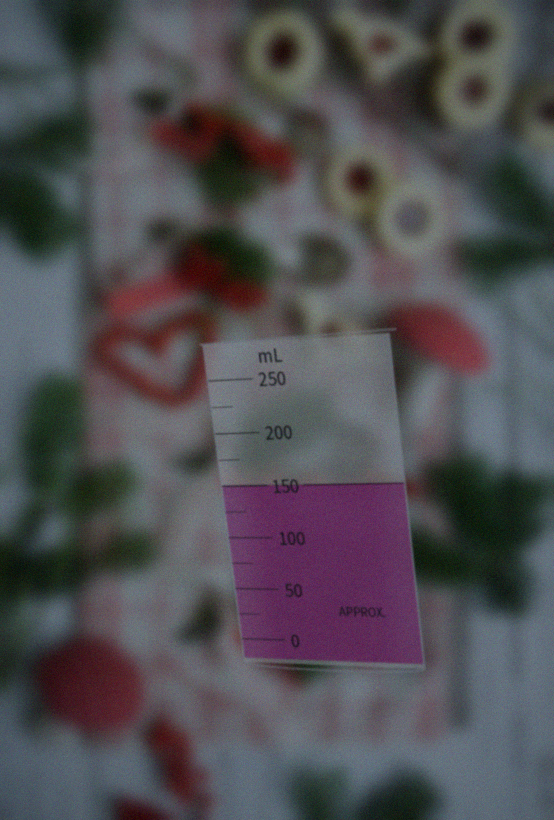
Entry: **150** mL
